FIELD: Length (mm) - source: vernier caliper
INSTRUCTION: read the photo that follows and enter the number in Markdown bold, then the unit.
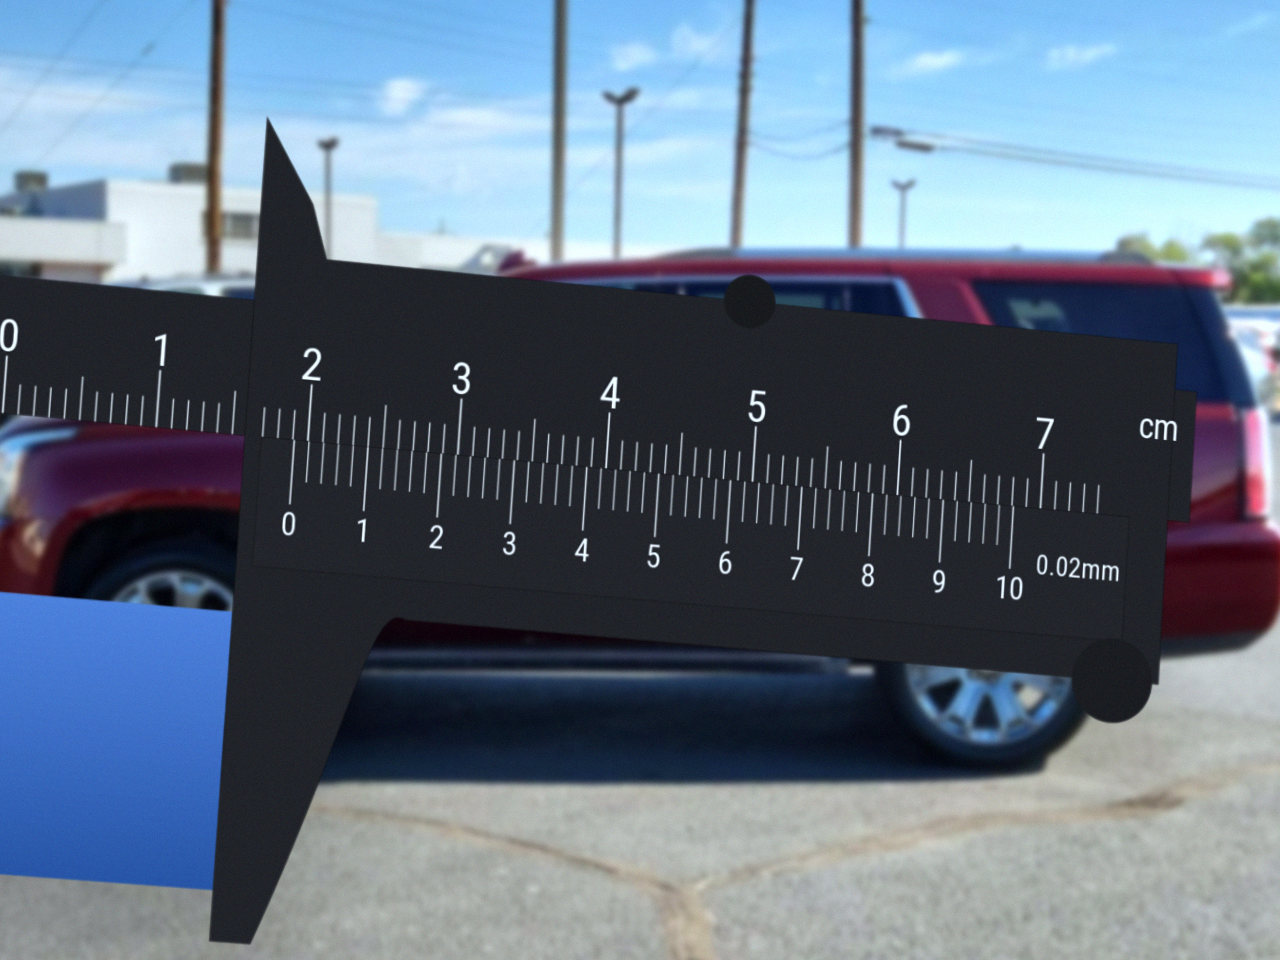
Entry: **19.1** mm
